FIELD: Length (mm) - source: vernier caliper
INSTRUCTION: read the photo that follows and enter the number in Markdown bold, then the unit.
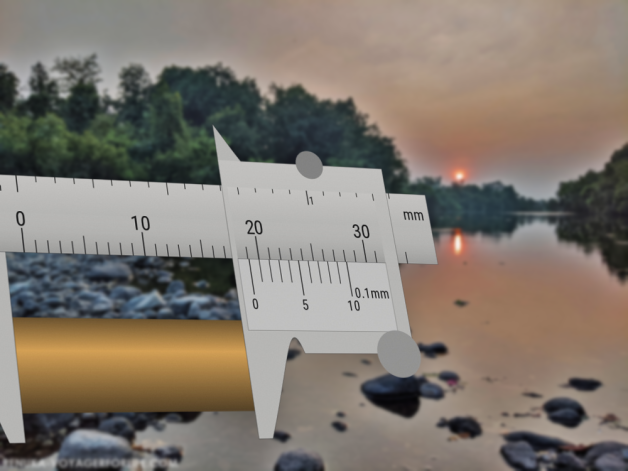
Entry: **19.1** mm
